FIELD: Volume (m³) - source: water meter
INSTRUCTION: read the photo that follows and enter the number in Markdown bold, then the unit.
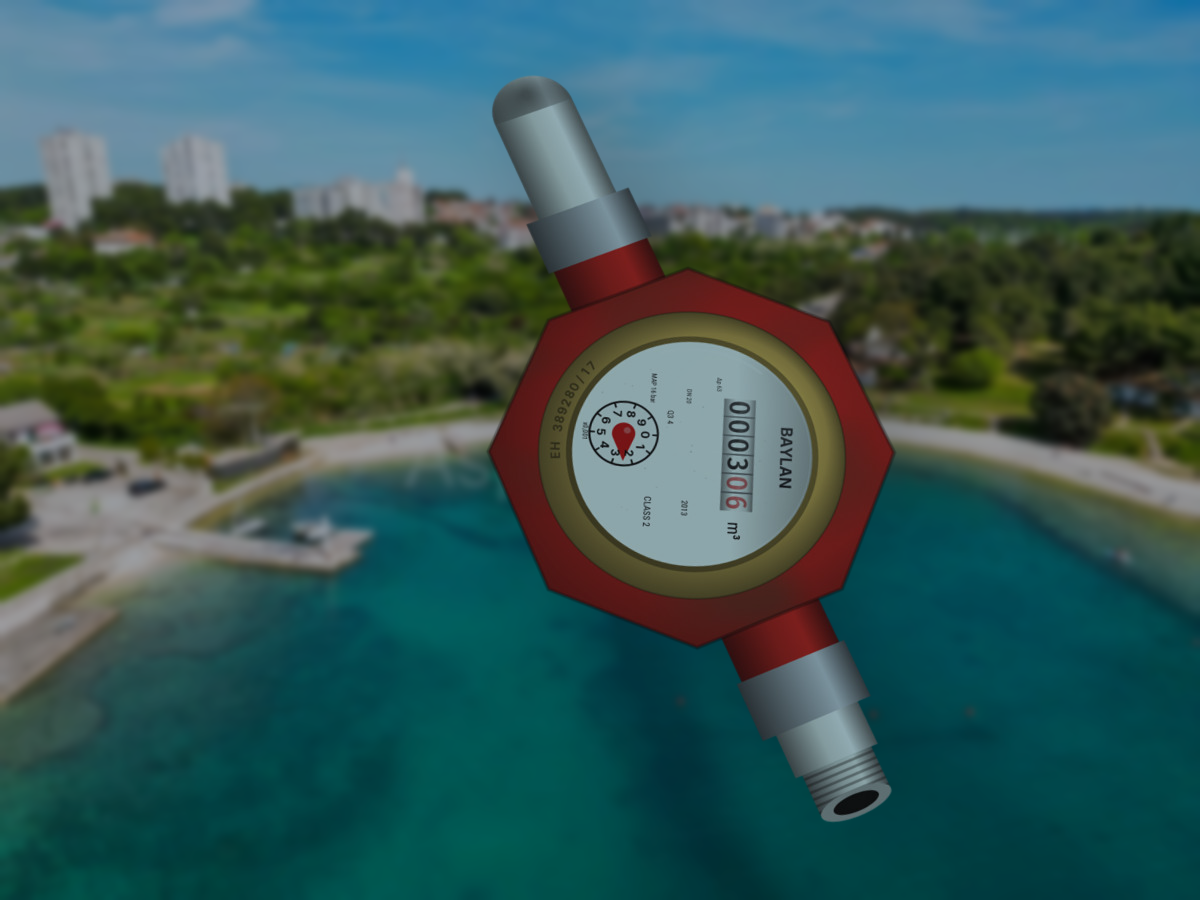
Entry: **3.062** m³
